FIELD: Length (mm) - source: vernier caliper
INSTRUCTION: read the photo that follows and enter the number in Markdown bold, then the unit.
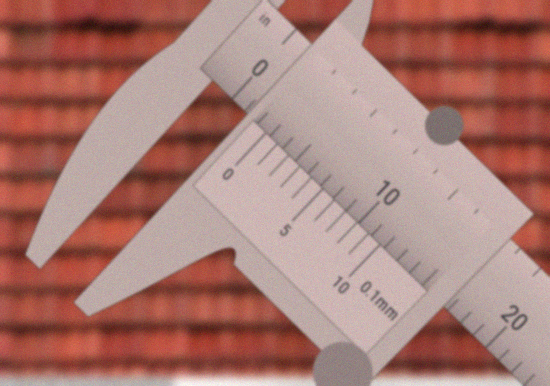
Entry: **2.7** mm
